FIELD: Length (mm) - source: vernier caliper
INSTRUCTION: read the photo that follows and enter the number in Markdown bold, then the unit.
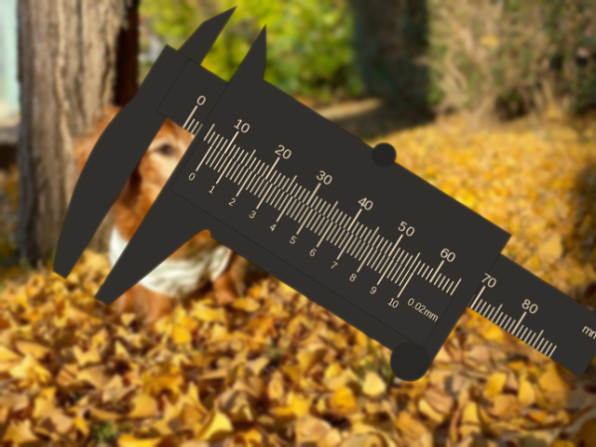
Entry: **7.0** mm
